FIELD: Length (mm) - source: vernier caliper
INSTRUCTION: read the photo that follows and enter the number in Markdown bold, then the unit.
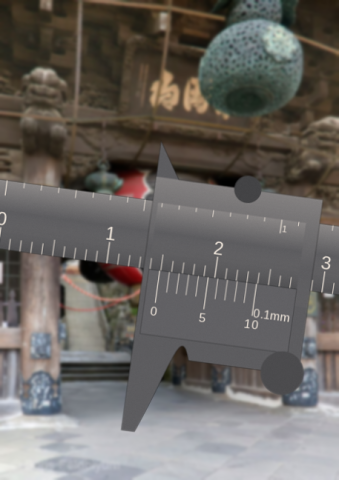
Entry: **14.9** mm
